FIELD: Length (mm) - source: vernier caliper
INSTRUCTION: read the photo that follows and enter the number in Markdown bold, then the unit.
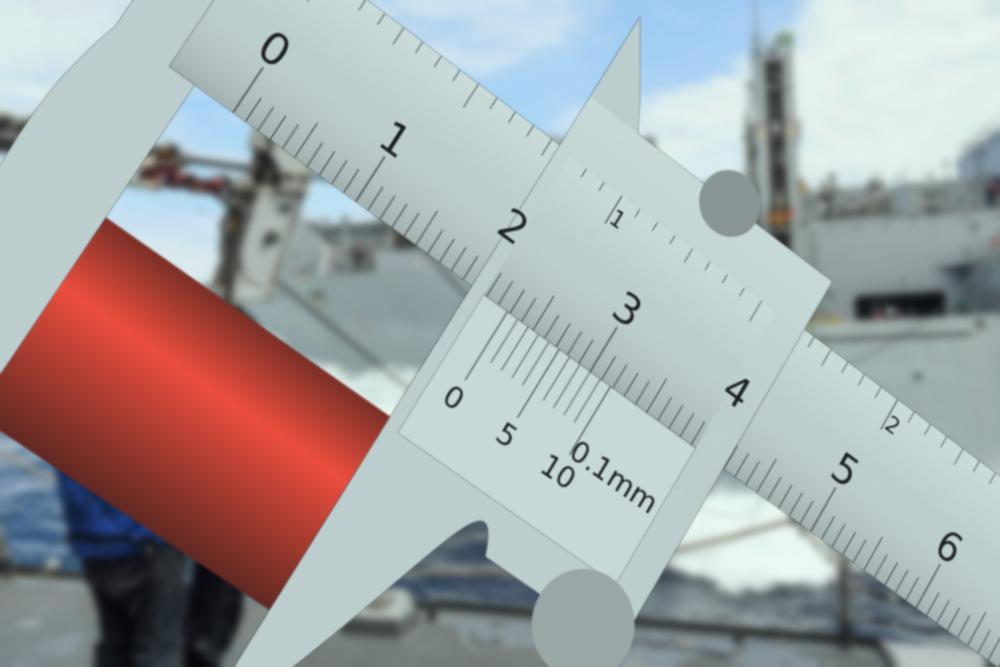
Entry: **22.8** mm
